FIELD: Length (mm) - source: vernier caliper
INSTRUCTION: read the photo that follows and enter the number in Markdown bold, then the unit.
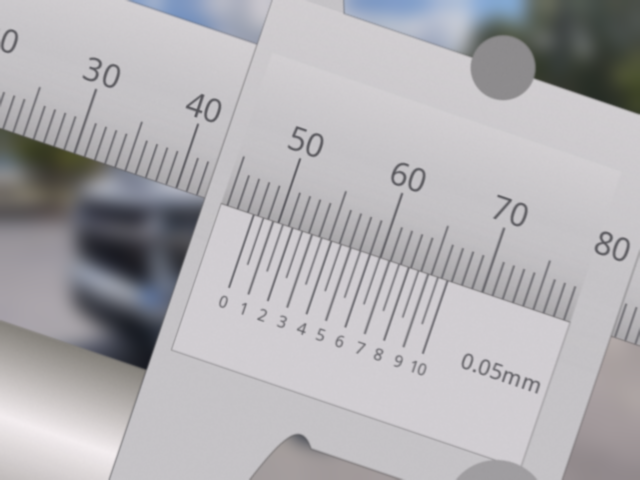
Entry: **47.6** mm
